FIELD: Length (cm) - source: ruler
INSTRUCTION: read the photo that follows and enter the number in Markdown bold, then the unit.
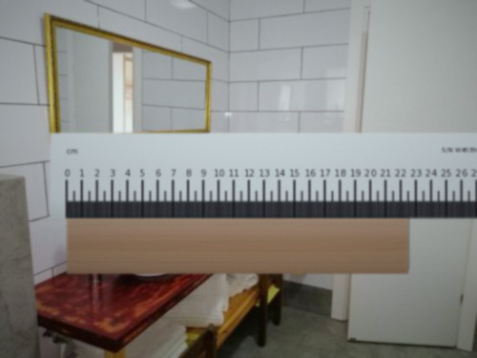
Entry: **22.5** cm
